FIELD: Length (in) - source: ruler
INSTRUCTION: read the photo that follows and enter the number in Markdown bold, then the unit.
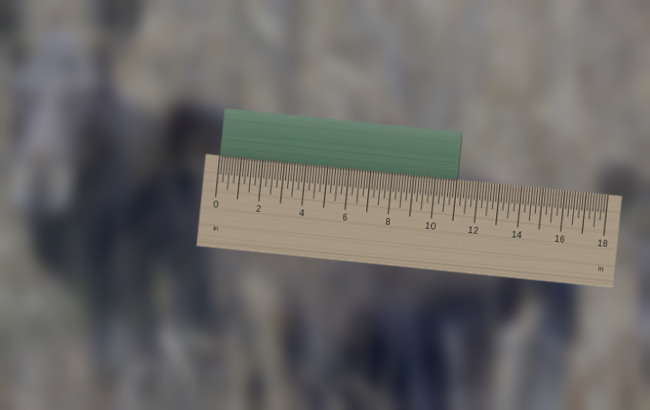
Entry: **11** in
